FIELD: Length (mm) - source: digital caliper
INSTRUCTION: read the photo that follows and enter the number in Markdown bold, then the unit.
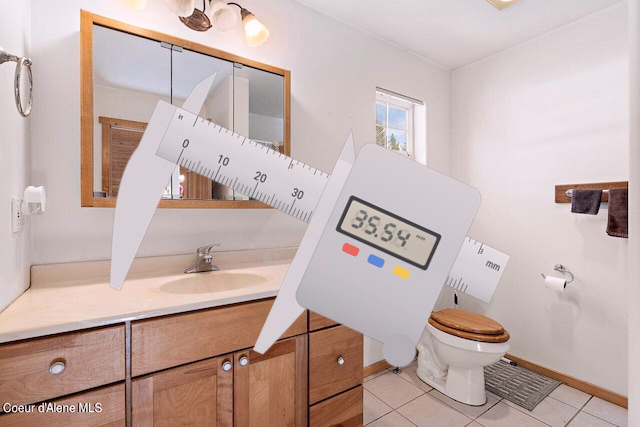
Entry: **35.54** mm
